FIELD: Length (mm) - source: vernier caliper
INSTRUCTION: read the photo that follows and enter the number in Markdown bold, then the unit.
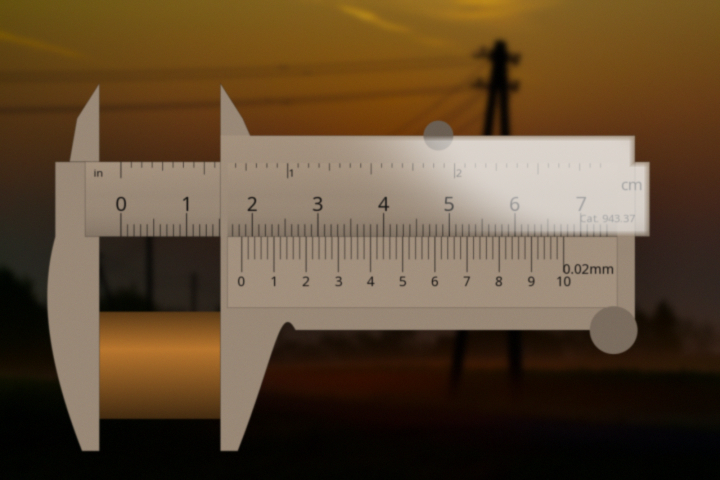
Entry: **18.4** mm
